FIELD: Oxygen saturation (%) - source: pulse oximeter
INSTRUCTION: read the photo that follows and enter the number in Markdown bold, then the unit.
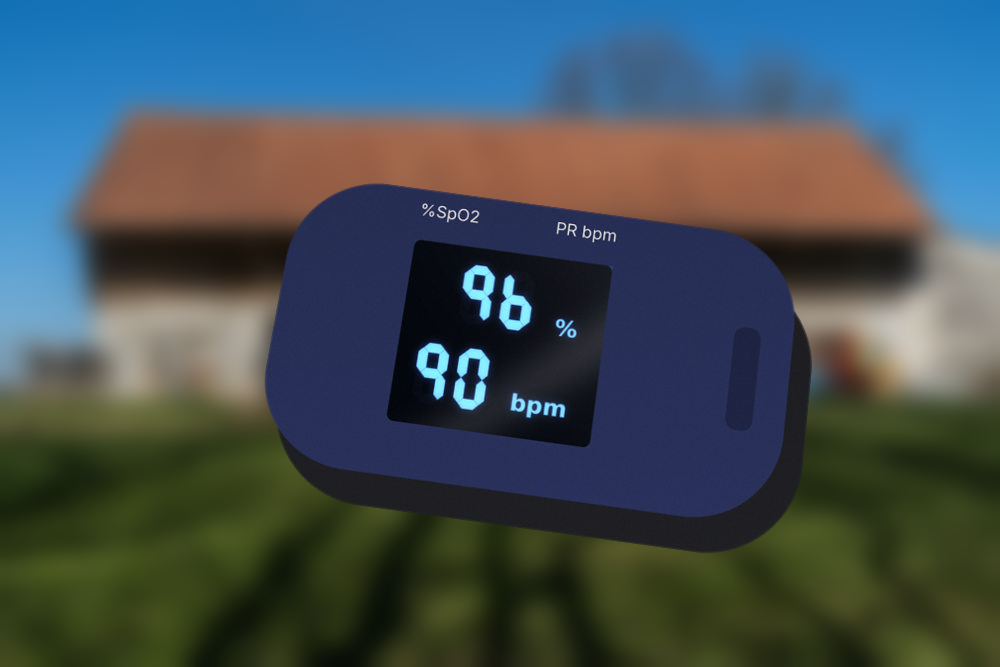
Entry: **96** %
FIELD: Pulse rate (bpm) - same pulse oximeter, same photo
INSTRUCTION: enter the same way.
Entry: **90** bpm
